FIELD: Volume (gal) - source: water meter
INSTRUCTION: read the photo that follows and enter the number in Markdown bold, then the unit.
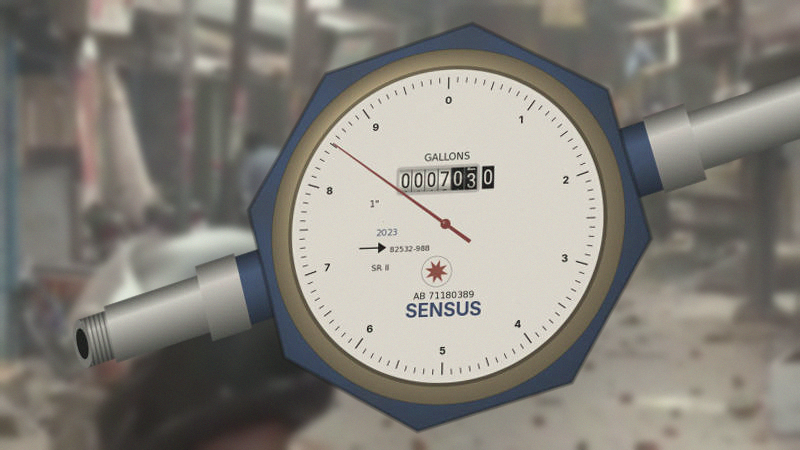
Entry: **7028.5** gal
